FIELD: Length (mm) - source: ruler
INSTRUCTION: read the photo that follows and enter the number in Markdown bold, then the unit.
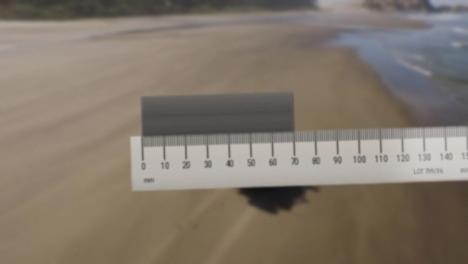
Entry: **70** mm
